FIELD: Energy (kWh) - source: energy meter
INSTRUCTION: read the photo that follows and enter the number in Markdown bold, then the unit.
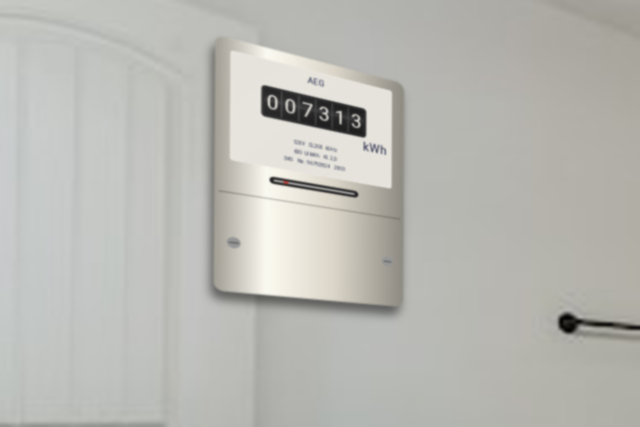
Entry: **7313** kWh
